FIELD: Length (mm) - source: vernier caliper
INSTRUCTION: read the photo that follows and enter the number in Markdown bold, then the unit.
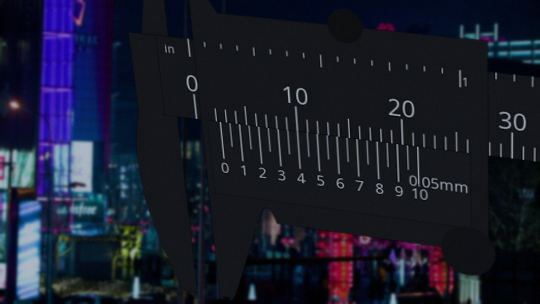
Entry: **2.4** mm
